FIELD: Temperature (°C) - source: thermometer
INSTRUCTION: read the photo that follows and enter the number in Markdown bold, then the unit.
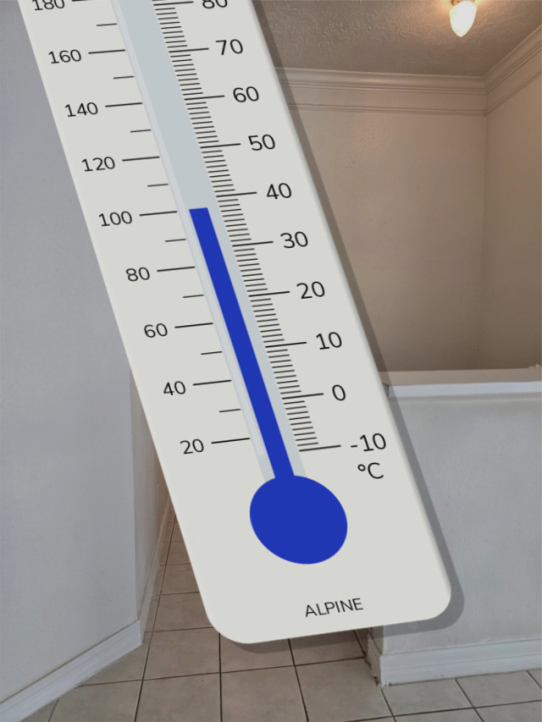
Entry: **38** °C
